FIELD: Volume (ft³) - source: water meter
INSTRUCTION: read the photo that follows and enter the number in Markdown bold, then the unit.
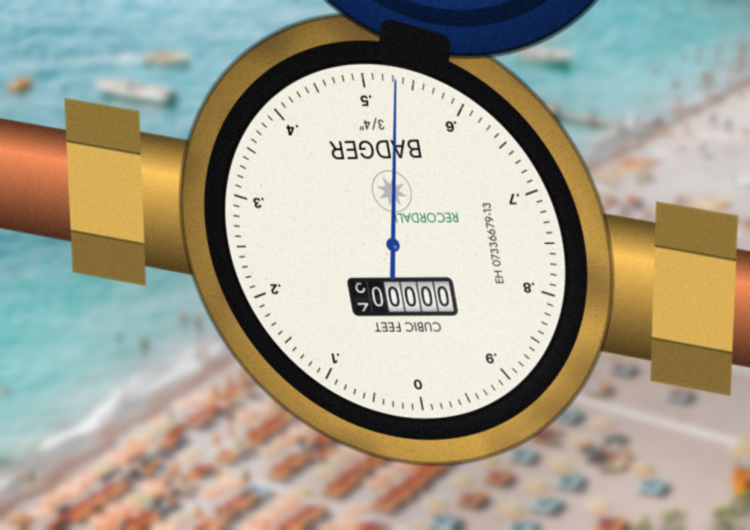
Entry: **2.53** ft³
